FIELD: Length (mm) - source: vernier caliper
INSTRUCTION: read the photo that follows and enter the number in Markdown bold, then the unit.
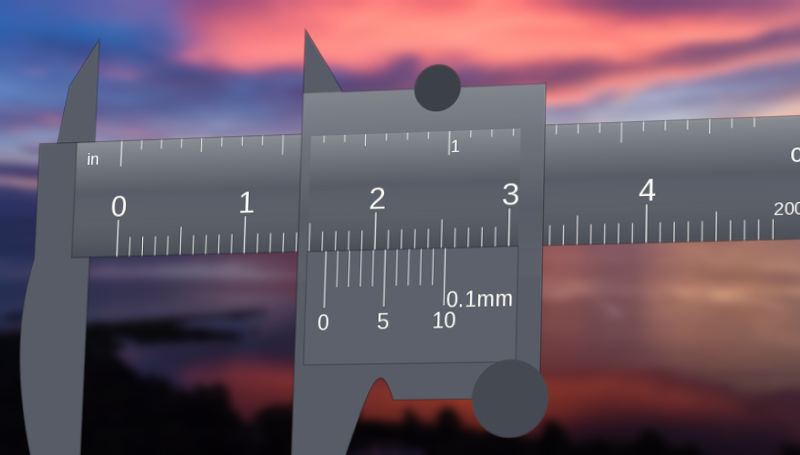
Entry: **16.3** mm
